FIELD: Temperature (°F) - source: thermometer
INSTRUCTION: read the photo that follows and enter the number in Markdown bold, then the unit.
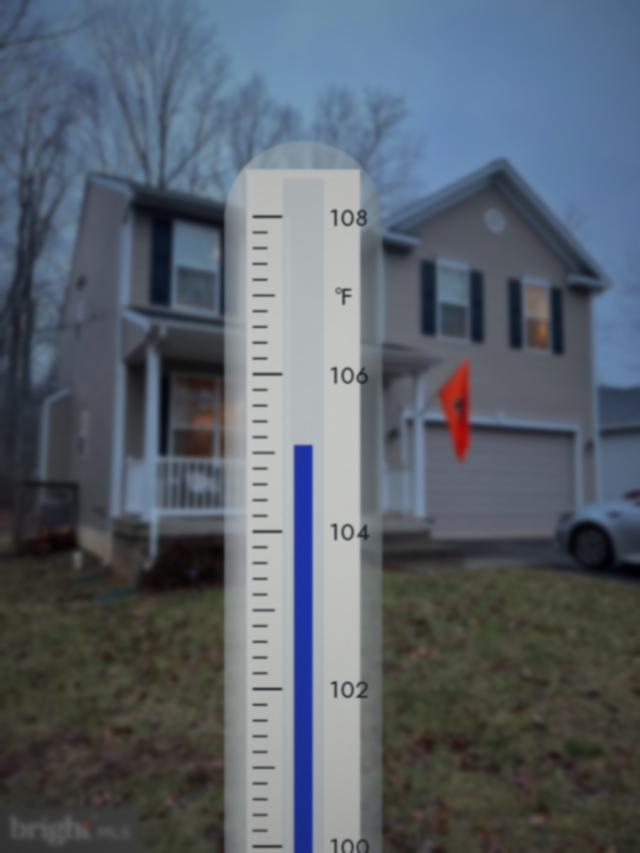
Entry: **105.1** °F
